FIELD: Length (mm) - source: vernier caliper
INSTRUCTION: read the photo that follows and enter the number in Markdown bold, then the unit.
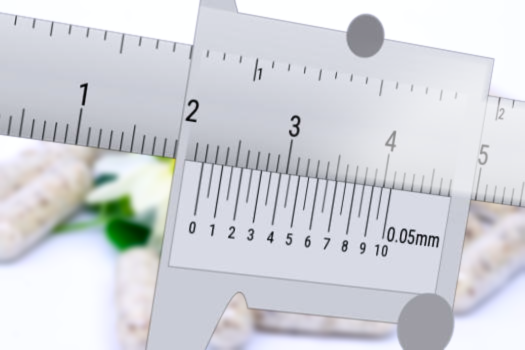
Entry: **21.8** mm
